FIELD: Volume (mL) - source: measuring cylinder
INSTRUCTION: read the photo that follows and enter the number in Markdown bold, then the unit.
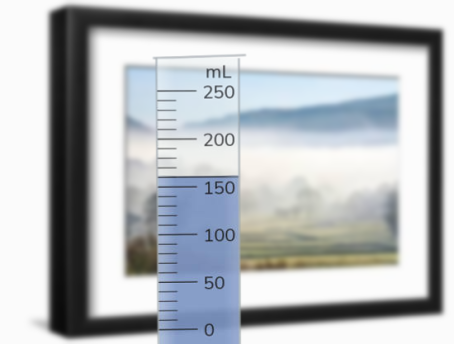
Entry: **160** mL
